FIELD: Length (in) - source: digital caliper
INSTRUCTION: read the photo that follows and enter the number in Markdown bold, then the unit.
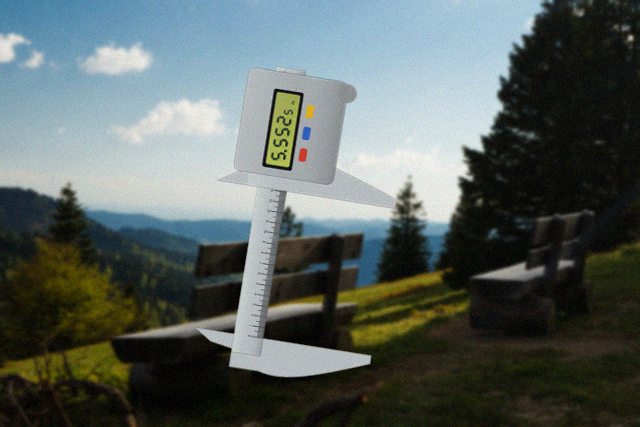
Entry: **5.5525** in
